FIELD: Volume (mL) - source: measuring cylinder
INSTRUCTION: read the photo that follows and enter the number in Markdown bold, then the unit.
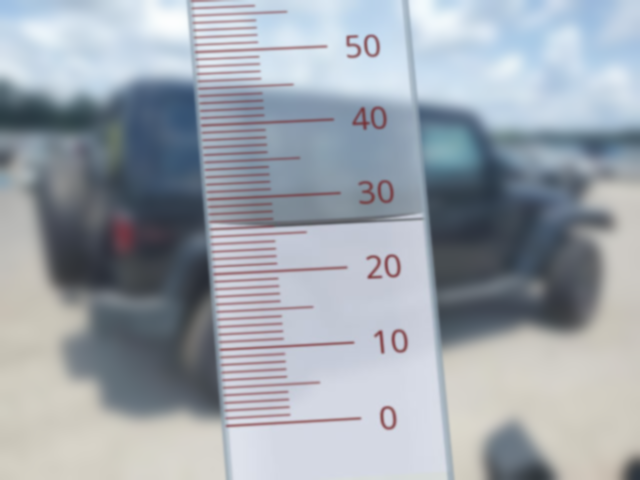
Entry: **26** mL
